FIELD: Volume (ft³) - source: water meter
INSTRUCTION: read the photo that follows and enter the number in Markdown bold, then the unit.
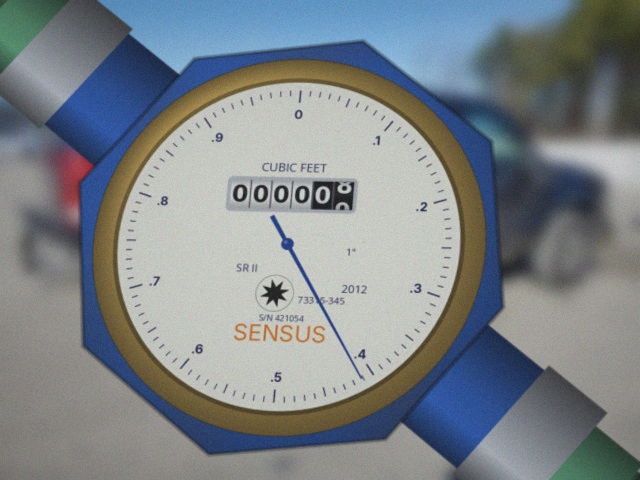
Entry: **8.41** ft³
